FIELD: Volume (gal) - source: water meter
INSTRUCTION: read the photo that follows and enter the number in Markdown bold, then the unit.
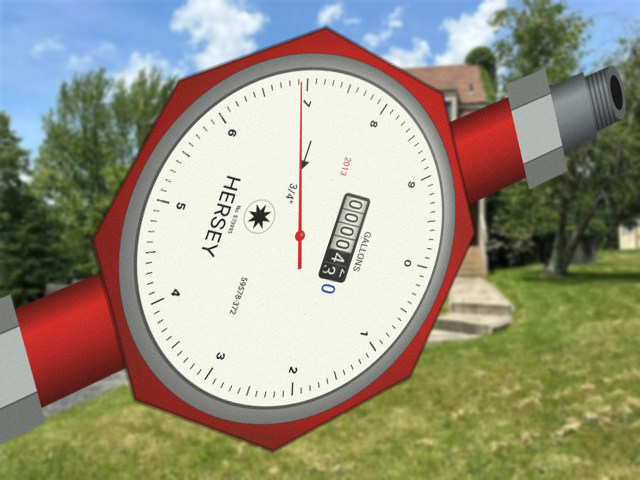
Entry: **426.9** gal
